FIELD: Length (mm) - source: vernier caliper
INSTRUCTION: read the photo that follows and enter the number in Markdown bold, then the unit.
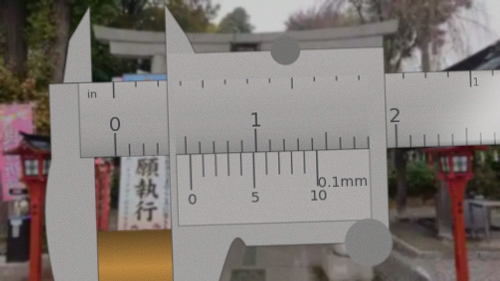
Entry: **5.3** mm
